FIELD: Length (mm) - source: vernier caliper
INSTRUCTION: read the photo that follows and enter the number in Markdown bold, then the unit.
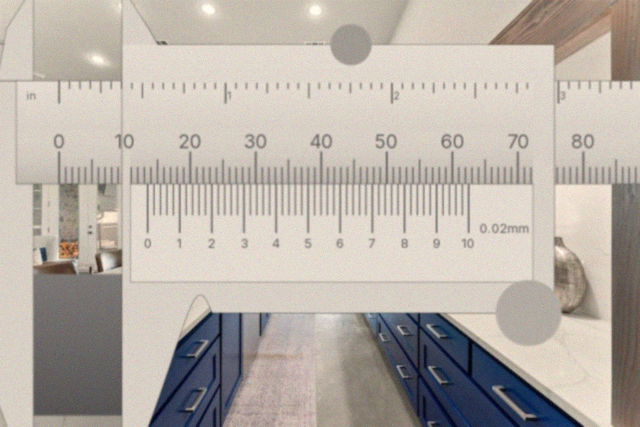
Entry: **13.5** mm
